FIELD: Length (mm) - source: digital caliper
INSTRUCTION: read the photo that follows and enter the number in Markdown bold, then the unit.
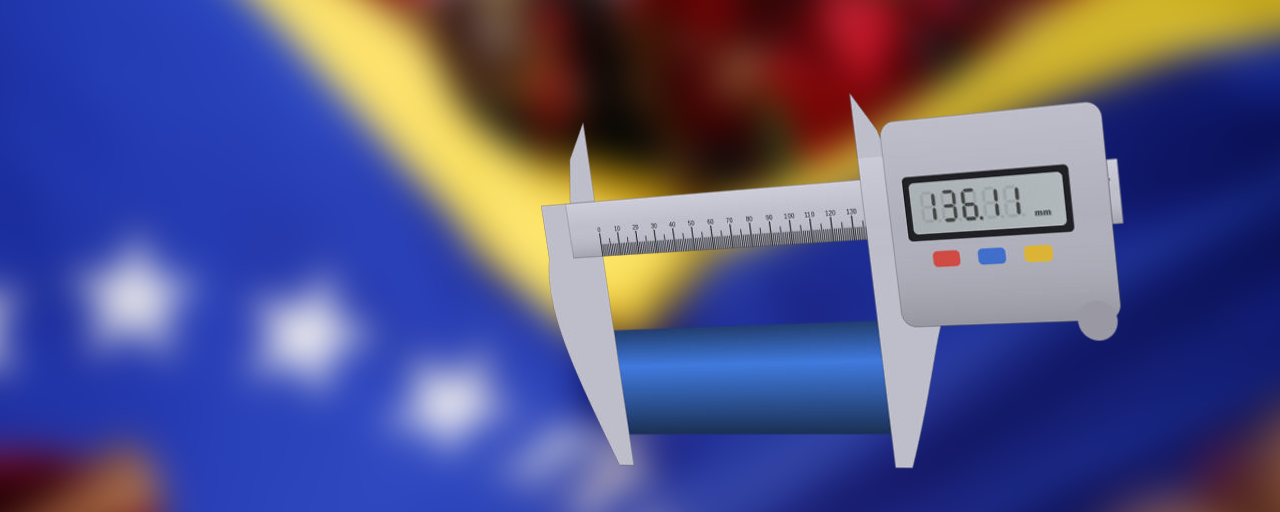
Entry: **136.11** mm
